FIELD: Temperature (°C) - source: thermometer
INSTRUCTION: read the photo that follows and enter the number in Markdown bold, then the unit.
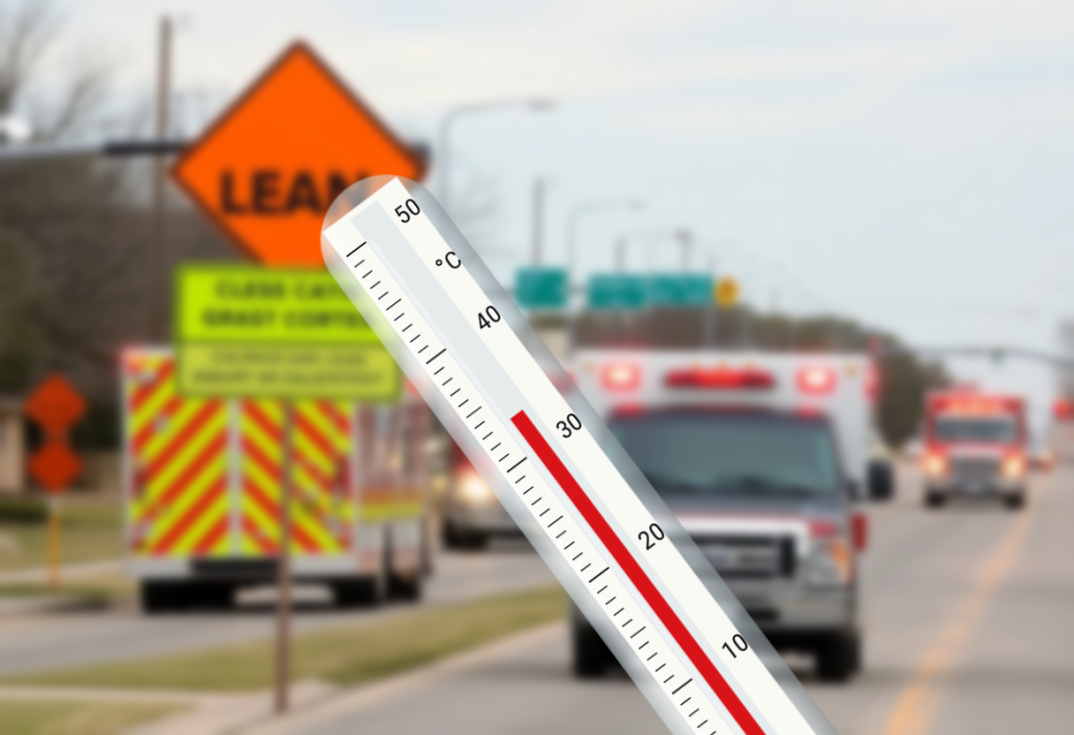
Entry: **33** °C
